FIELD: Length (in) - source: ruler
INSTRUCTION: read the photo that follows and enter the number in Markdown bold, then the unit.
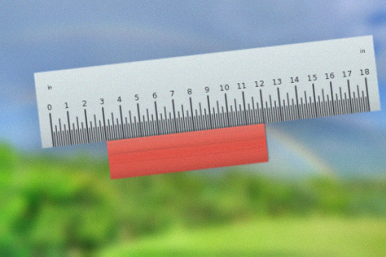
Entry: **9** in
